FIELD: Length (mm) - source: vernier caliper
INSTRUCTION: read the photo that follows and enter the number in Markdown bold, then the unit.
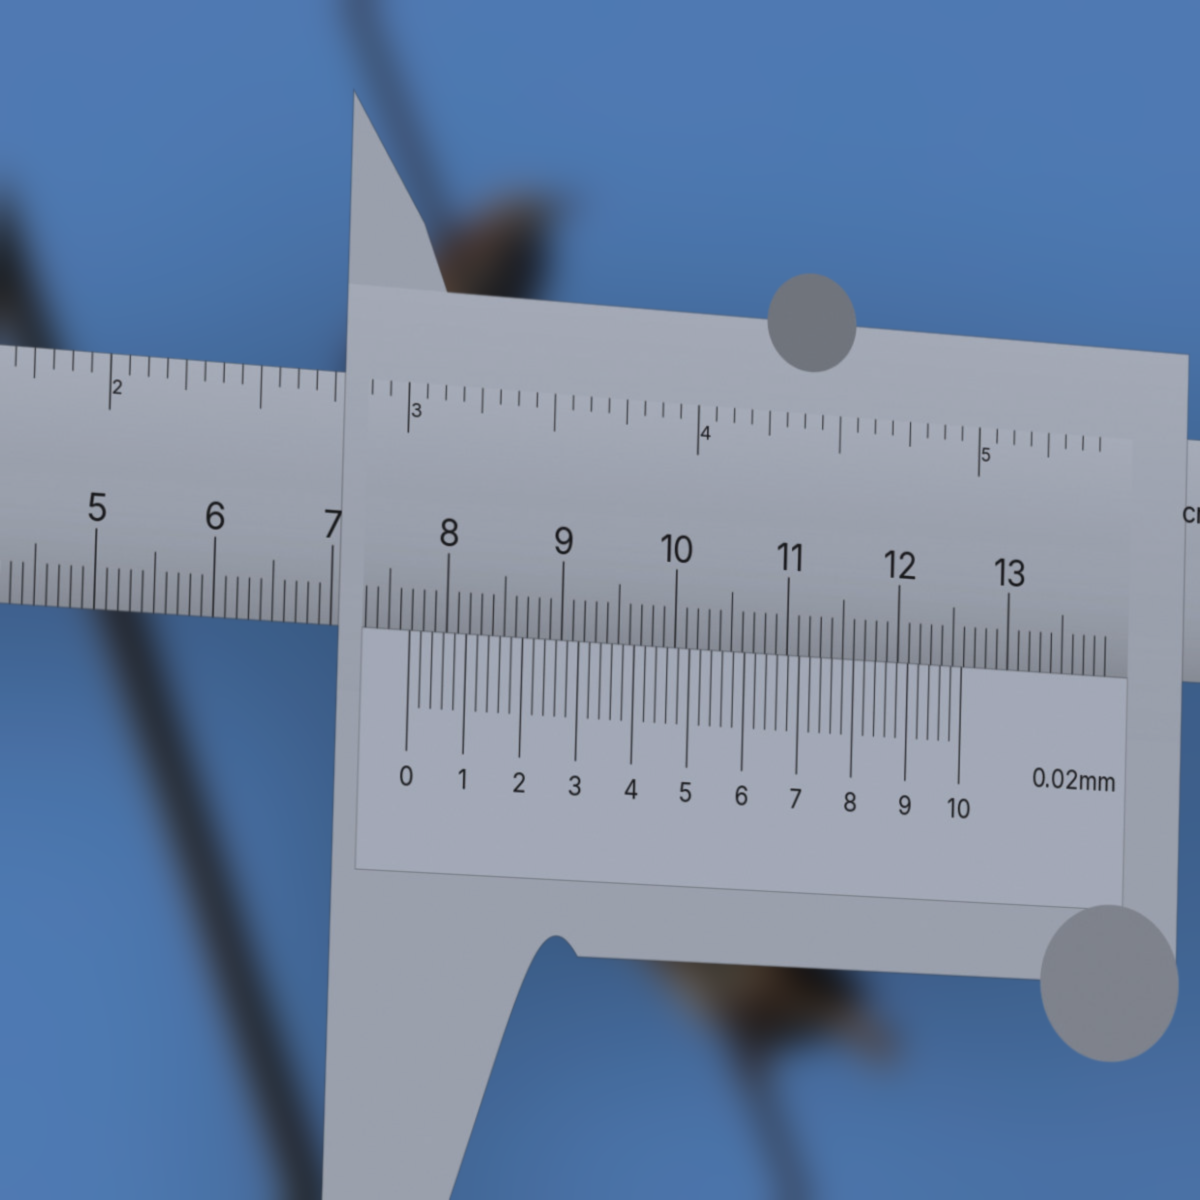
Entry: **76.8** mm
